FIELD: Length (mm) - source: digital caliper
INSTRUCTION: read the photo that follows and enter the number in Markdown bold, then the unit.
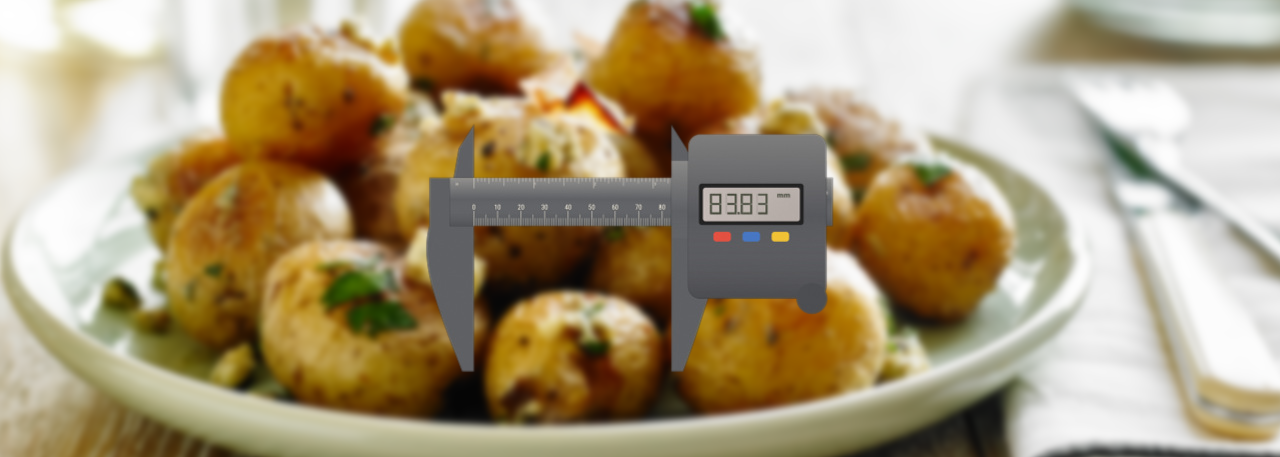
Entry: **83.83** mm
